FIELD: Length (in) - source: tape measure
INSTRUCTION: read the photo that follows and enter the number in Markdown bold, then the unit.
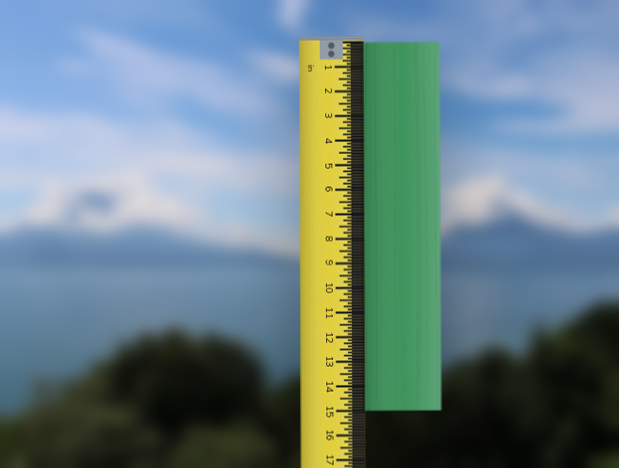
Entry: **15** in
